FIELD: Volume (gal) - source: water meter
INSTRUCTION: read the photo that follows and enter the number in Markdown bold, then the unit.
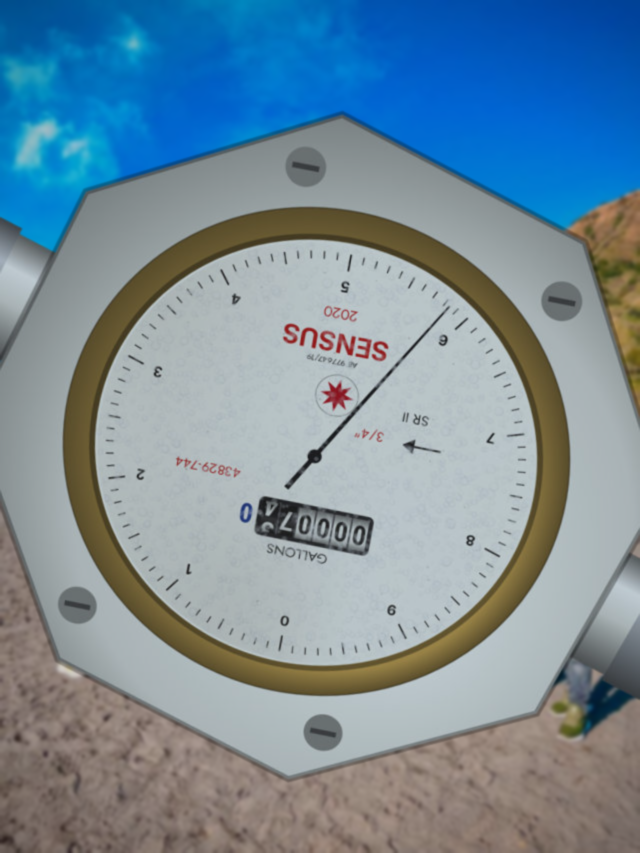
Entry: **735.8** gal
